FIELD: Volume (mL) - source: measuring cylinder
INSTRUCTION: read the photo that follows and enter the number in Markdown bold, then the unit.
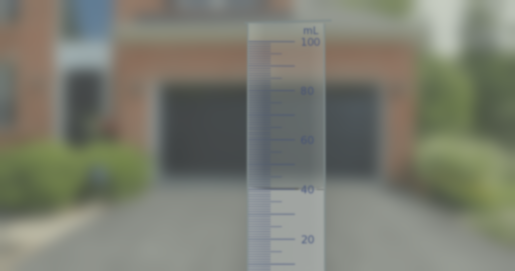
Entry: **40** mL
